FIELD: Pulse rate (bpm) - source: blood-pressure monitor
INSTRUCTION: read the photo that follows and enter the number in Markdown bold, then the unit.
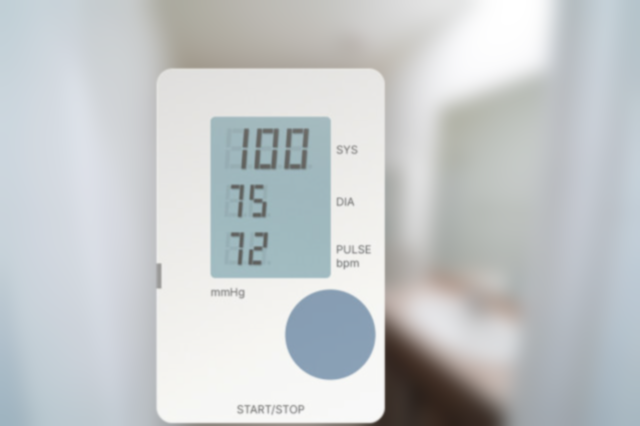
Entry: **72** bpm
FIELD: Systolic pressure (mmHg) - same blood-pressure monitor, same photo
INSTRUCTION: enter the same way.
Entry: **100** mmHg
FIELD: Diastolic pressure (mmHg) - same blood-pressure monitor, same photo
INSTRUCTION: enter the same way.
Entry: **75** mmHg
